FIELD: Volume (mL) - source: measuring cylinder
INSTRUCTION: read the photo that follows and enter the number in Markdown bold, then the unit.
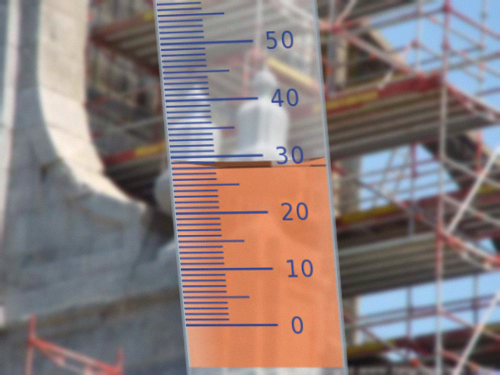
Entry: **28** mL
